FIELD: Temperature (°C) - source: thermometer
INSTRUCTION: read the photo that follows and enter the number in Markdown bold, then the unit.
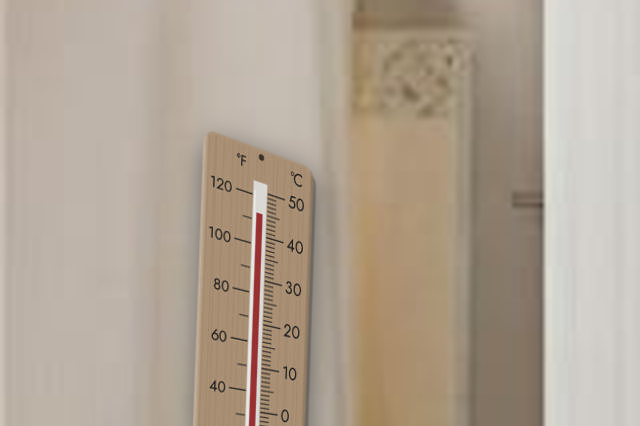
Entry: **45** °C
